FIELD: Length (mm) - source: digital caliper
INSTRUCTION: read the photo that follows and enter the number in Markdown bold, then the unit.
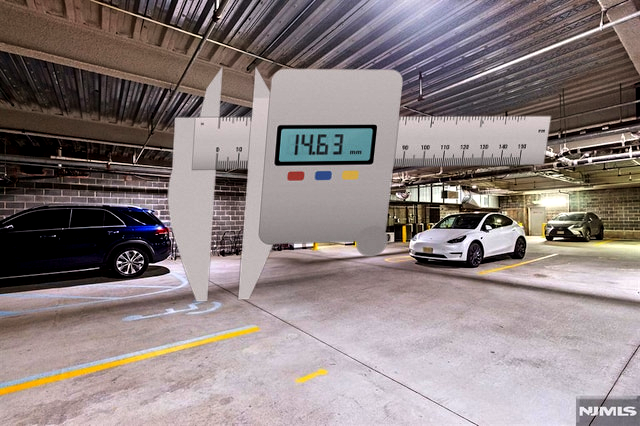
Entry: **14.63** mm
